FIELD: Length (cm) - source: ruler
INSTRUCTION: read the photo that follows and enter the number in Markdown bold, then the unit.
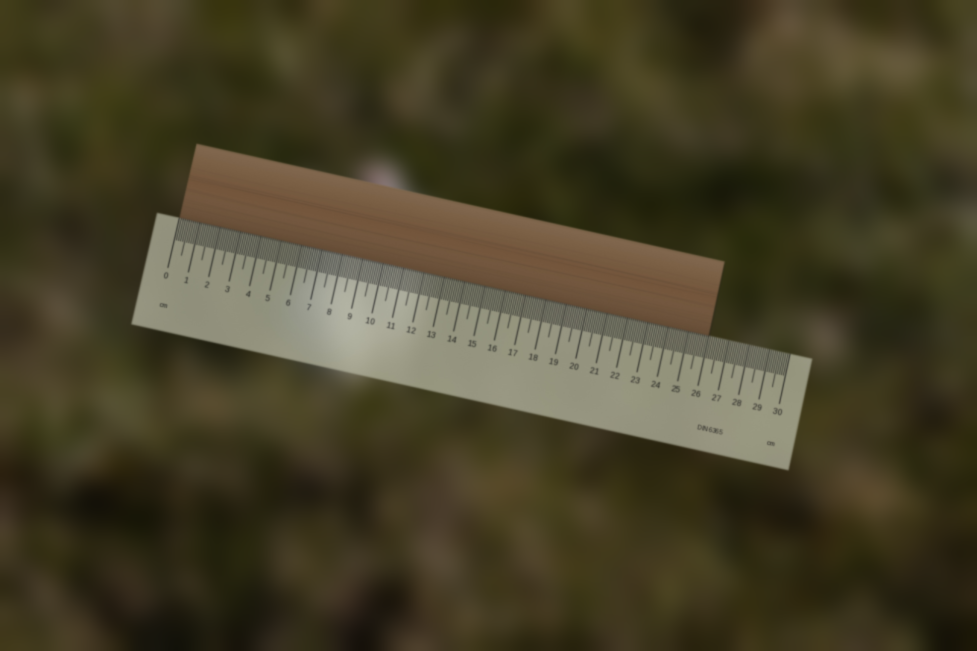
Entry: **26** cm
